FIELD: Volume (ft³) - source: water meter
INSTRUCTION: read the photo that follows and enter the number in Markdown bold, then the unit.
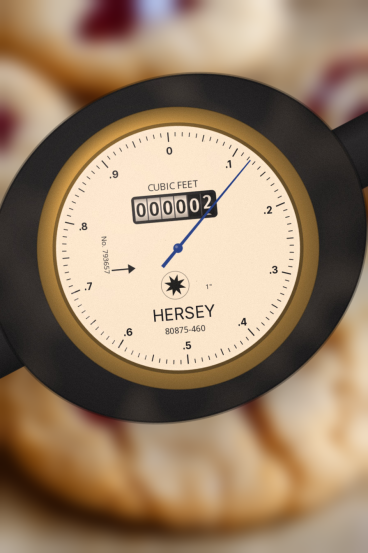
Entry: **2.12** ft³
